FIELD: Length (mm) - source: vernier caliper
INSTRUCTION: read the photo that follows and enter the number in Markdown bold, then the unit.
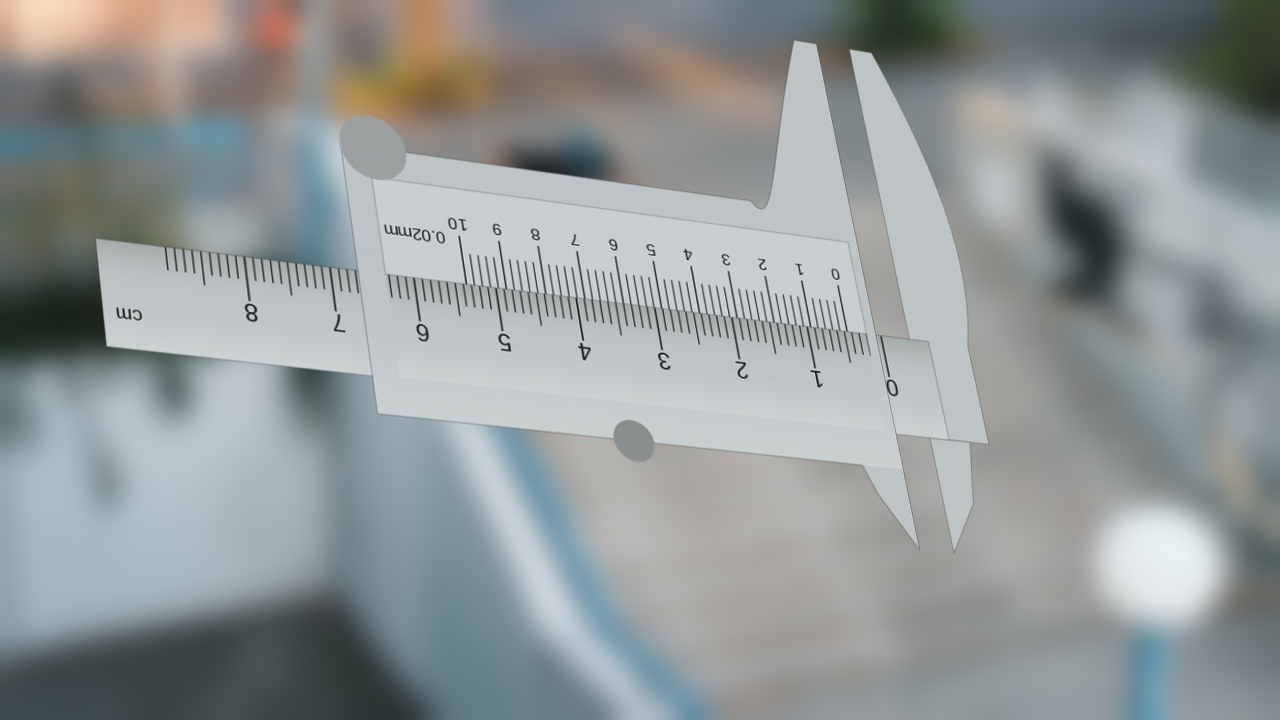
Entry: **4.6** mm
